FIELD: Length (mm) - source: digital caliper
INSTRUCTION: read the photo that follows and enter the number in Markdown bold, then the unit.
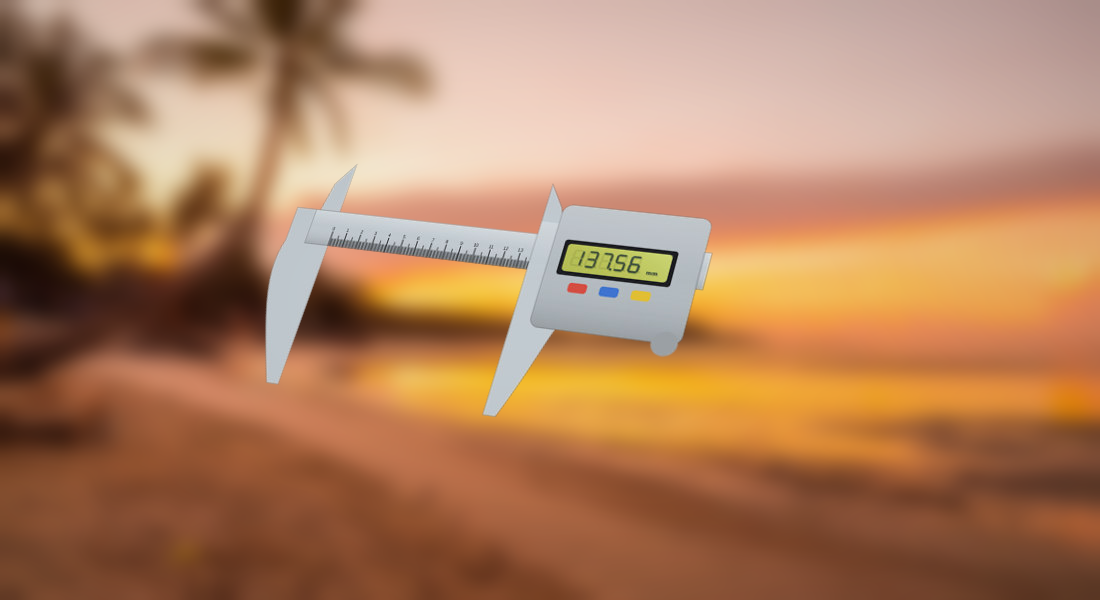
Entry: **137.56** mm
